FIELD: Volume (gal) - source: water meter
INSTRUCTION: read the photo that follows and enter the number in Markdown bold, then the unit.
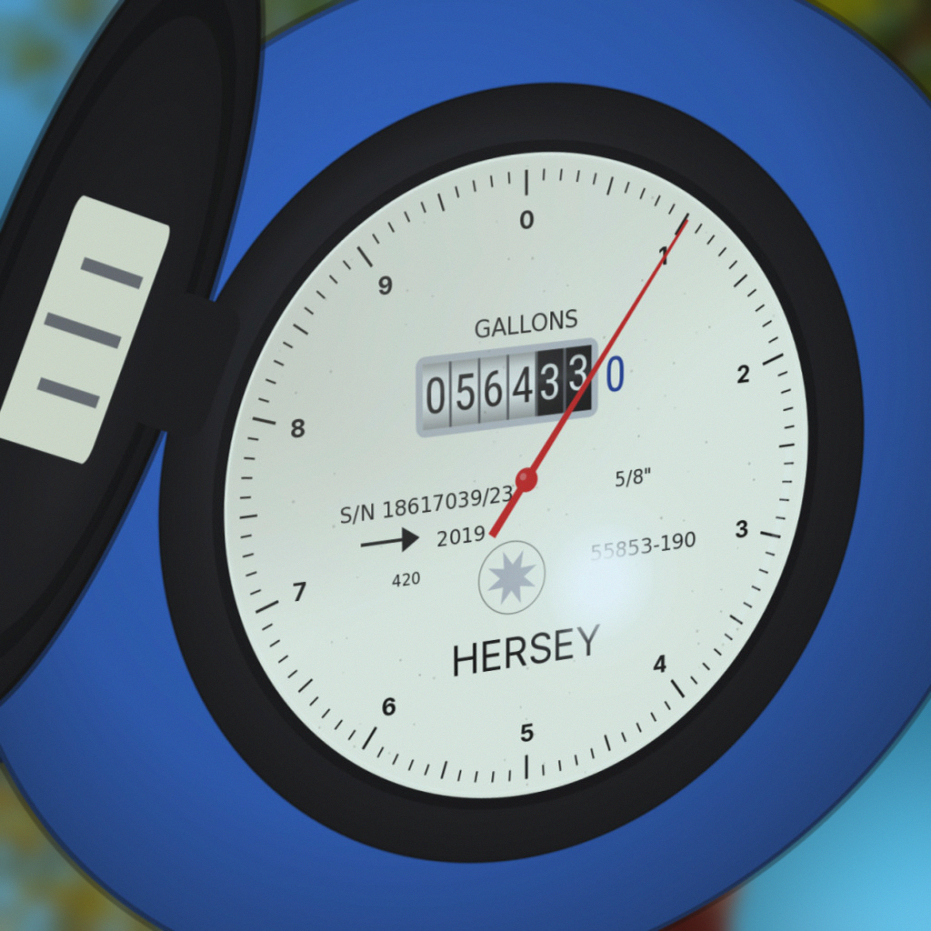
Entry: **564331.0** gal
